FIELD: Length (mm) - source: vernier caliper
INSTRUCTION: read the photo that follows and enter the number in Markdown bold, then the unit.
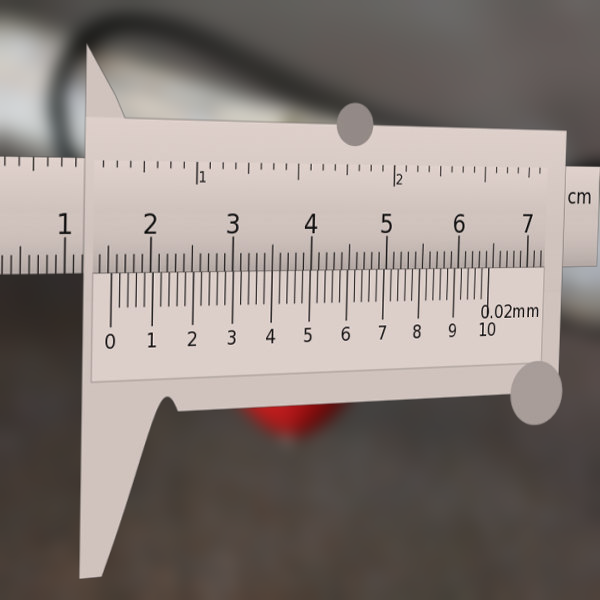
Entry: **15.4** mm
